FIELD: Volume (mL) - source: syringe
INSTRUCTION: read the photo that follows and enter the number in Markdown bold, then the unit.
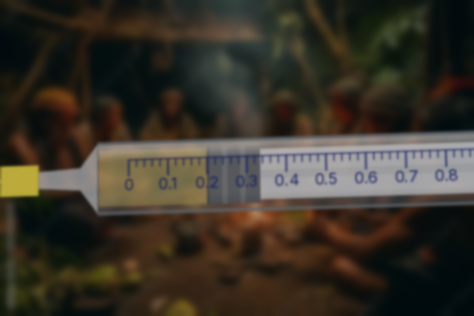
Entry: **0.2** mL
